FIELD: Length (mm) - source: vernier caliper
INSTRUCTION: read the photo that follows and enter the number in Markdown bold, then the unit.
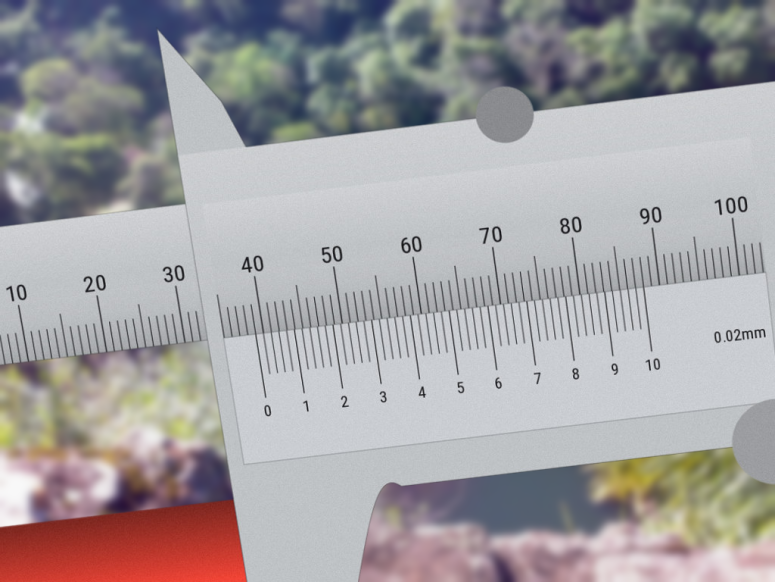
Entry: **39.0** mm
